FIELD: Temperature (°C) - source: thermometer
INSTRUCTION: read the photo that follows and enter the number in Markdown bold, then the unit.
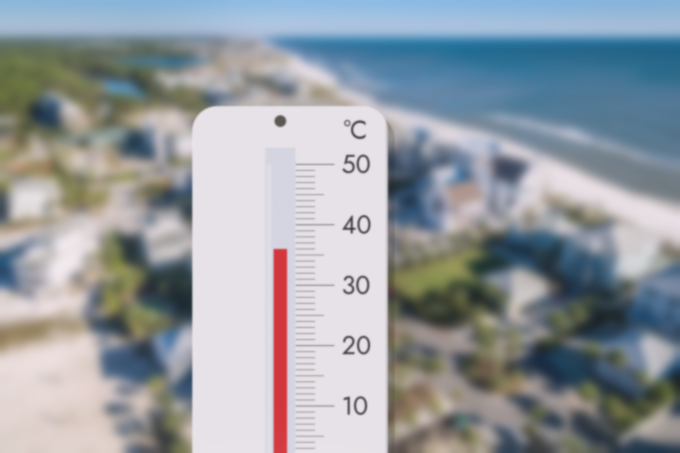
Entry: **36** °C
